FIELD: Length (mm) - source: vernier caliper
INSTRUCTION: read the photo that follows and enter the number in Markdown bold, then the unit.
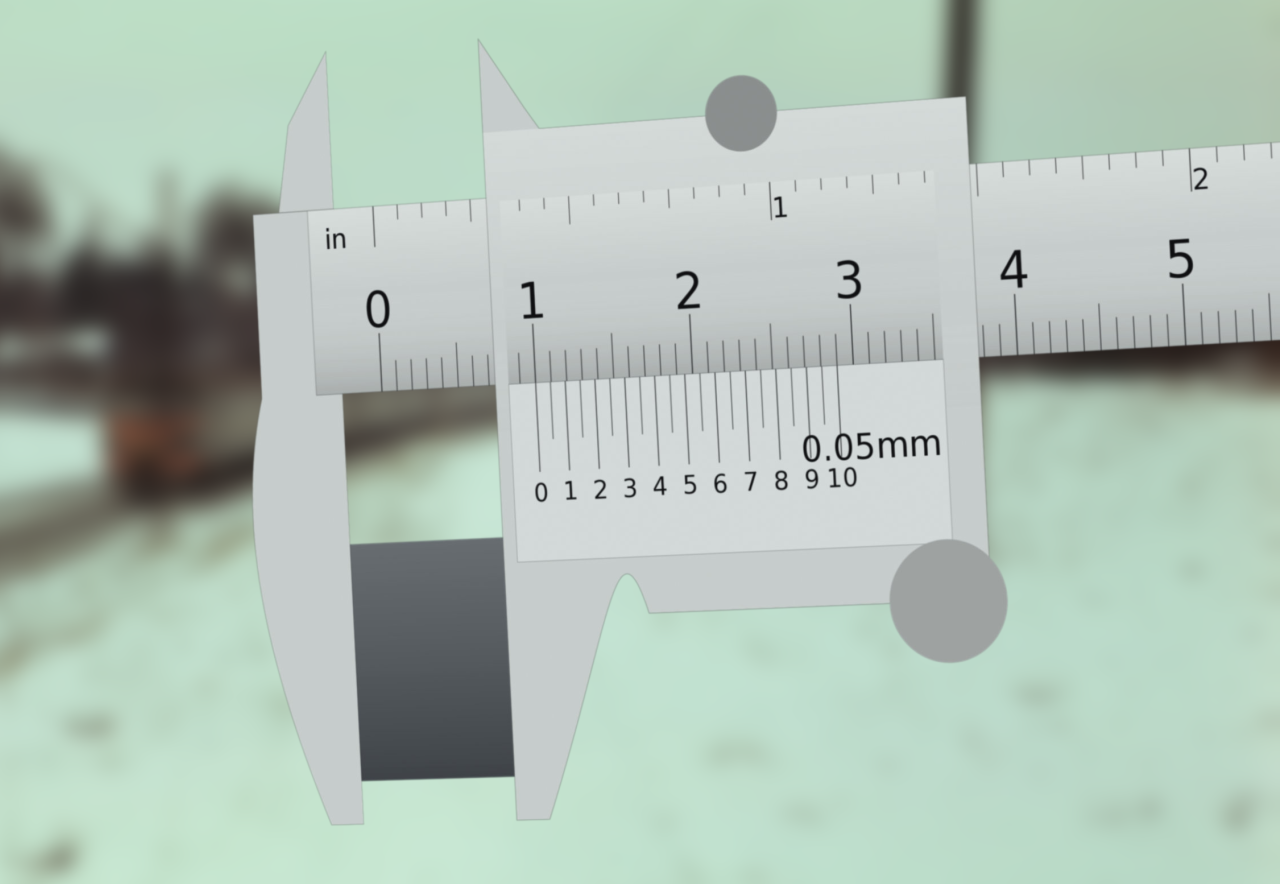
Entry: **10.0** mm
